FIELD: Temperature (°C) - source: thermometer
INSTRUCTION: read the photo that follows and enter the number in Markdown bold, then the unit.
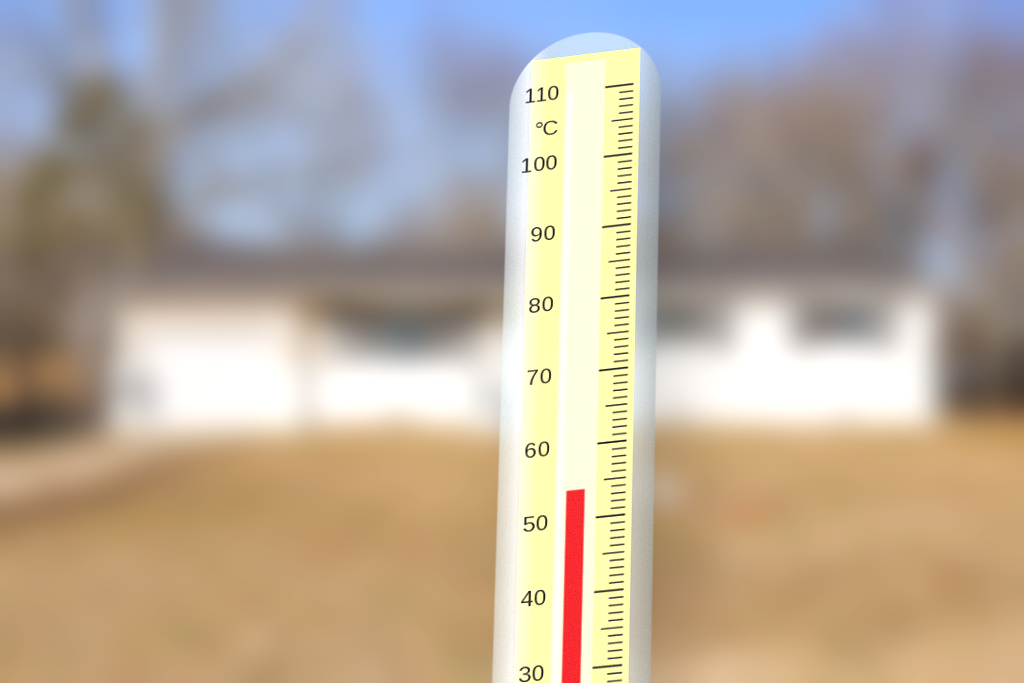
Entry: **54** °C
